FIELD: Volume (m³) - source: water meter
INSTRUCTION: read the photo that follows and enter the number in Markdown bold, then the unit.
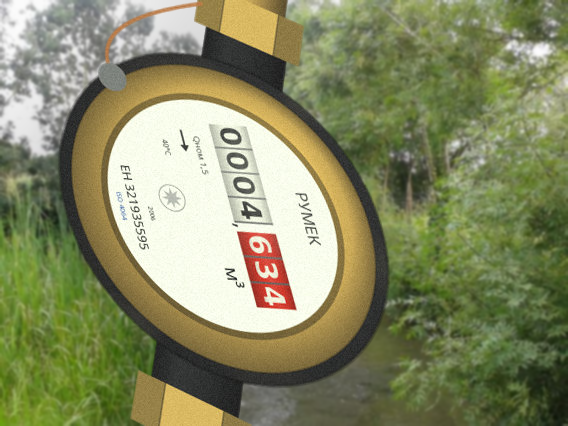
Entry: **4.634** m³
